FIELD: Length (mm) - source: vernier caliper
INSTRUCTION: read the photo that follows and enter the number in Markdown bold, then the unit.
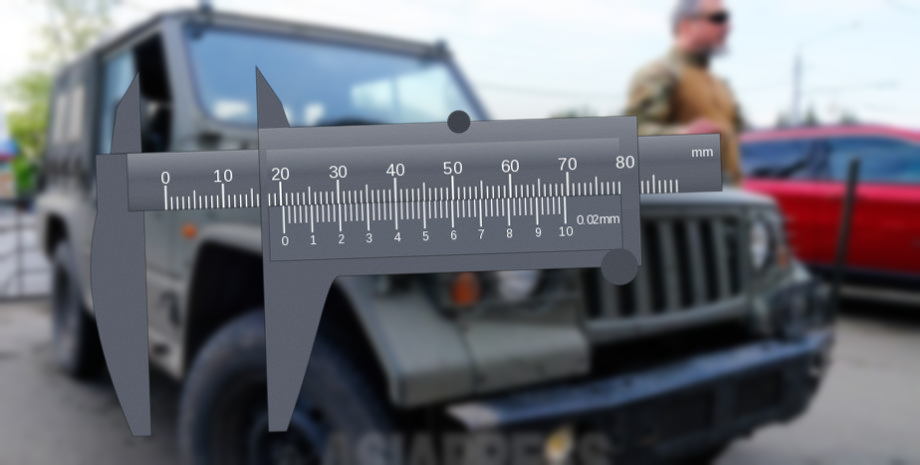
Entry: **20.4** mm
